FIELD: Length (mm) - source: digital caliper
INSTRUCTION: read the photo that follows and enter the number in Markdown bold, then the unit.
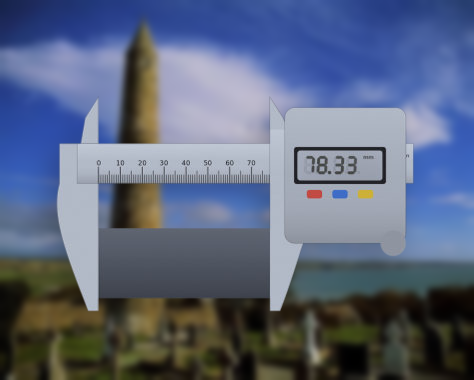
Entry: **78.33** mm
